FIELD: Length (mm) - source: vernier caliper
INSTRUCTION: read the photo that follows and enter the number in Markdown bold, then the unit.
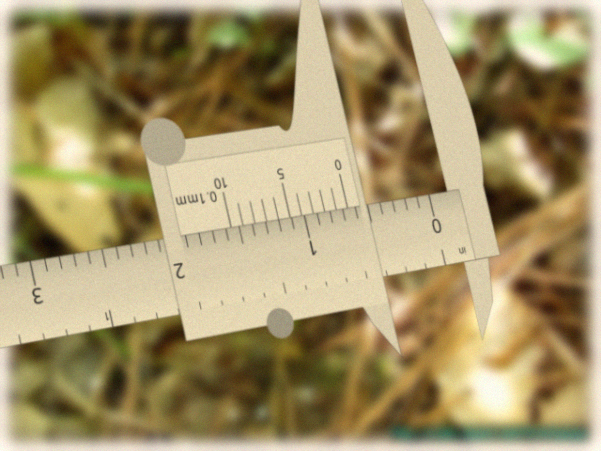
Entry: **6.6** mm
